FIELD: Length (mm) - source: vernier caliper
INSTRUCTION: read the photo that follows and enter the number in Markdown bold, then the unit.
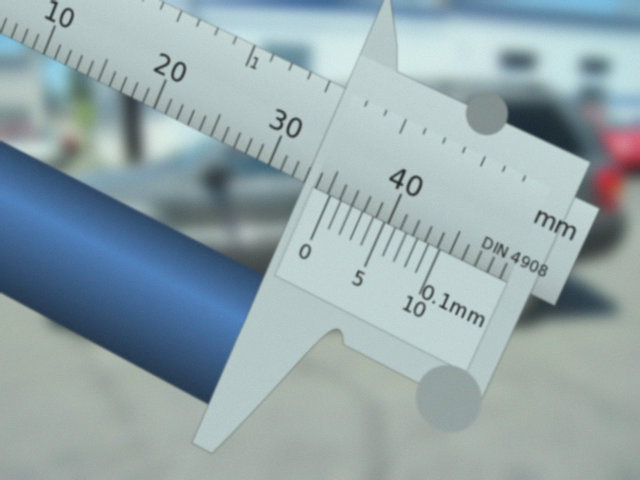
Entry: **35.2** mm
